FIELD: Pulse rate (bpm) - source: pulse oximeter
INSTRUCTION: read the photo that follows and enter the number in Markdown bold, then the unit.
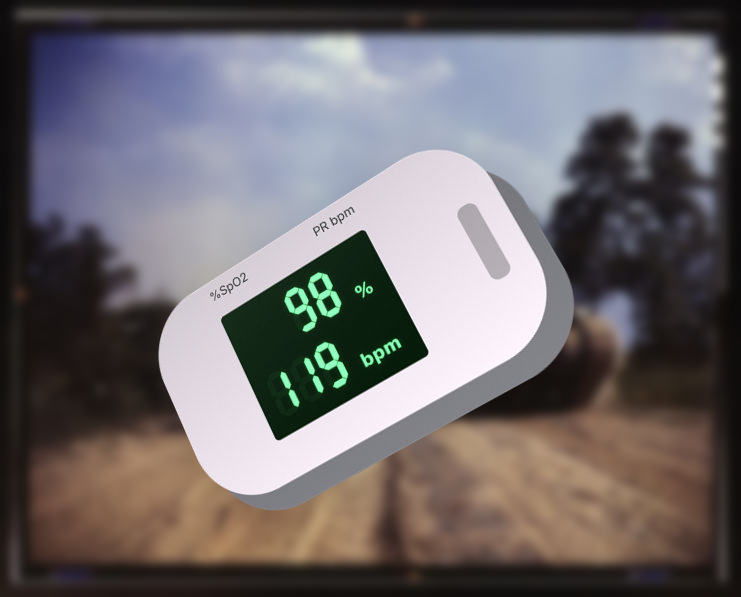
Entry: **119** bpm
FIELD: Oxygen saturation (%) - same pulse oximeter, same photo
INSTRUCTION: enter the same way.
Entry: **98** %
